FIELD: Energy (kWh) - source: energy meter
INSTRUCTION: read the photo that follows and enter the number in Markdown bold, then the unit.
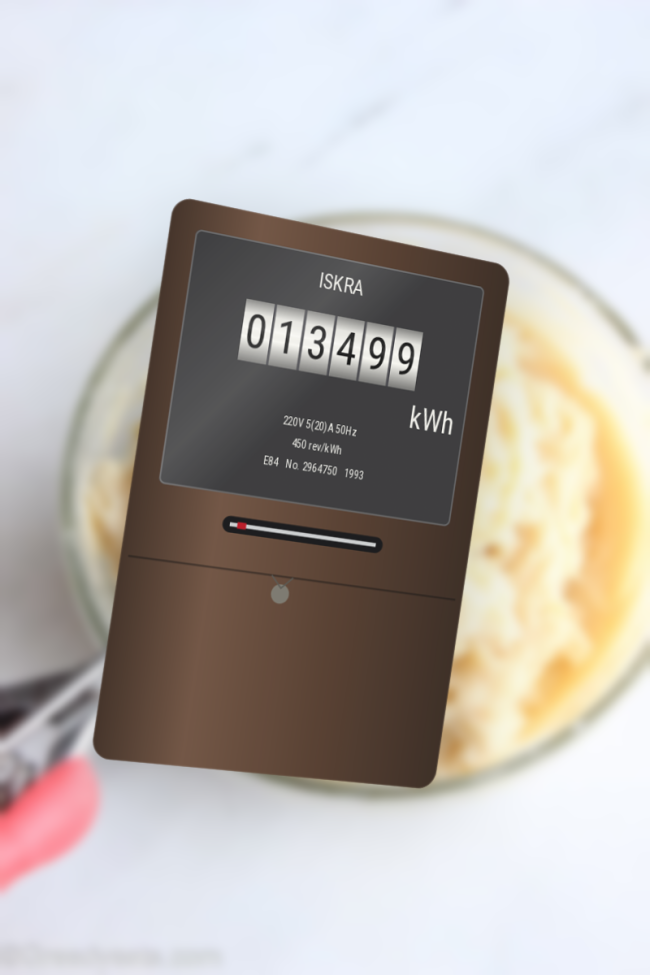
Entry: **13499** kWh
